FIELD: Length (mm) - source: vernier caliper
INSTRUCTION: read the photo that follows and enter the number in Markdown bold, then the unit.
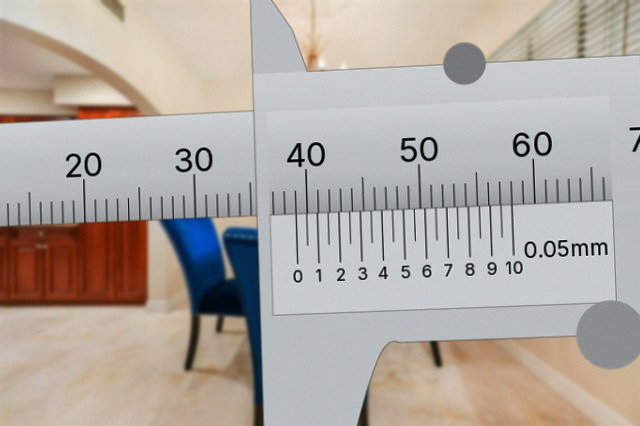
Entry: **39.0** mm
